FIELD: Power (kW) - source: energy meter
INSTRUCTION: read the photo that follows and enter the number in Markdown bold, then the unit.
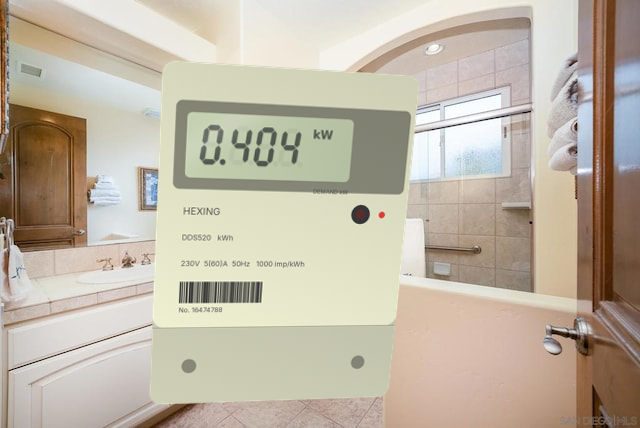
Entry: **0.404** kW
